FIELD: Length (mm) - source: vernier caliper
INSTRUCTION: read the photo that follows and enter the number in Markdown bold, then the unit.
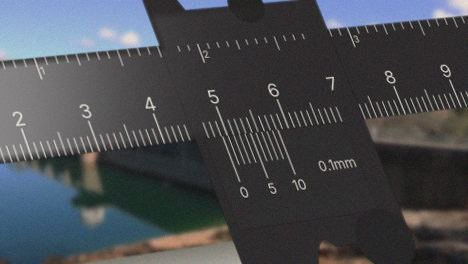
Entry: **49.2** mm
